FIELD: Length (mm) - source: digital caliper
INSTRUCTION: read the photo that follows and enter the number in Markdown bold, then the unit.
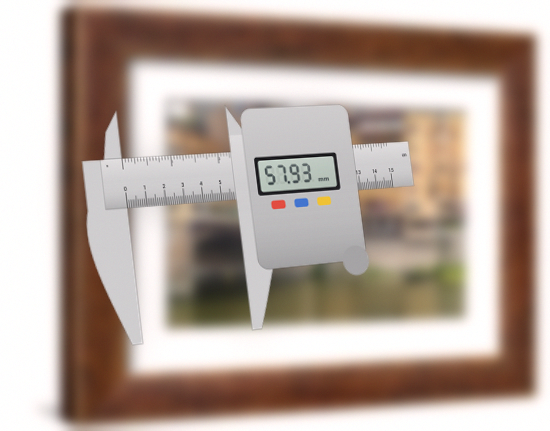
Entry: **57.93** mm
